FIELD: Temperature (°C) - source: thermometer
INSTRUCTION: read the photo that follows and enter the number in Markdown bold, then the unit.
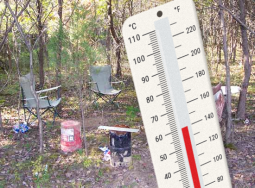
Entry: **60** °C
